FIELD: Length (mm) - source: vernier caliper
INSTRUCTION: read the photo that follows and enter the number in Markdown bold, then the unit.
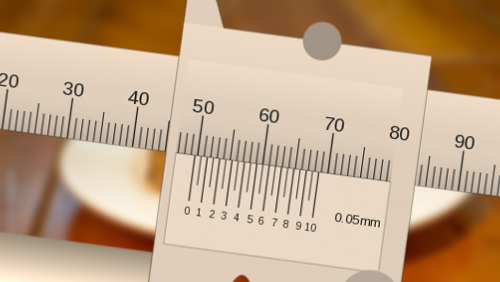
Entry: **49.6** mm
